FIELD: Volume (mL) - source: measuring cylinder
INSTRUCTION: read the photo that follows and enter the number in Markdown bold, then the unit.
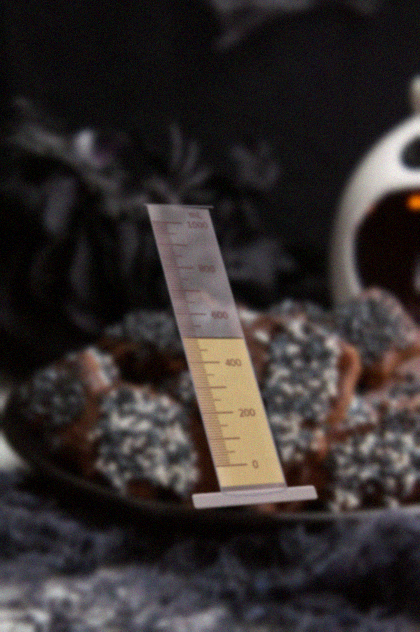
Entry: **500** mL
